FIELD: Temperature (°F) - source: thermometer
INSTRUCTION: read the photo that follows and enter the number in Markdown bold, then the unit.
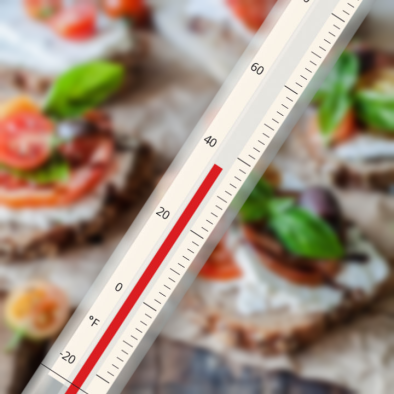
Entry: **36** °F
